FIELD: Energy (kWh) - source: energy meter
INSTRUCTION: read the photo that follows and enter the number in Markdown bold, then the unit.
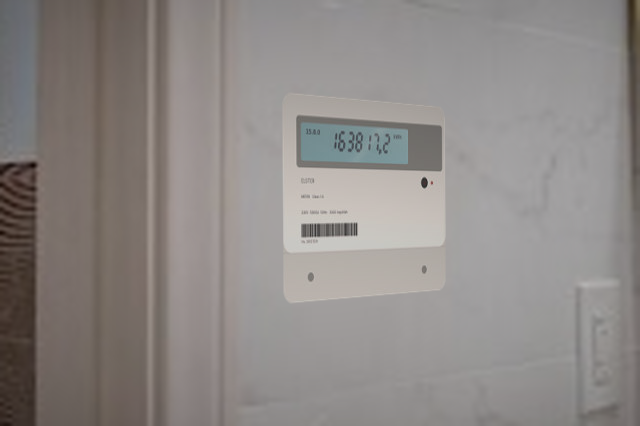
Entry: **163817.2** kWh
